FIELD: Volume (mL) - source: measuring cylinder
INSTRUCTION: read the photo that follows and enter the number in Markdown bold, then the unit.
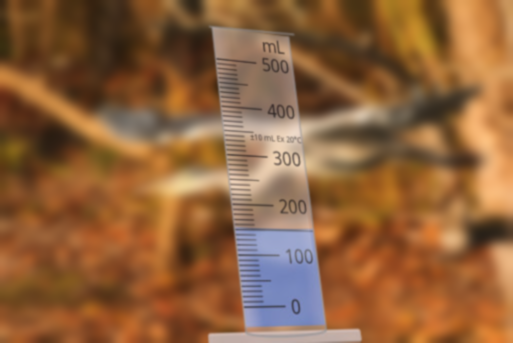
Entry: **150** mL
